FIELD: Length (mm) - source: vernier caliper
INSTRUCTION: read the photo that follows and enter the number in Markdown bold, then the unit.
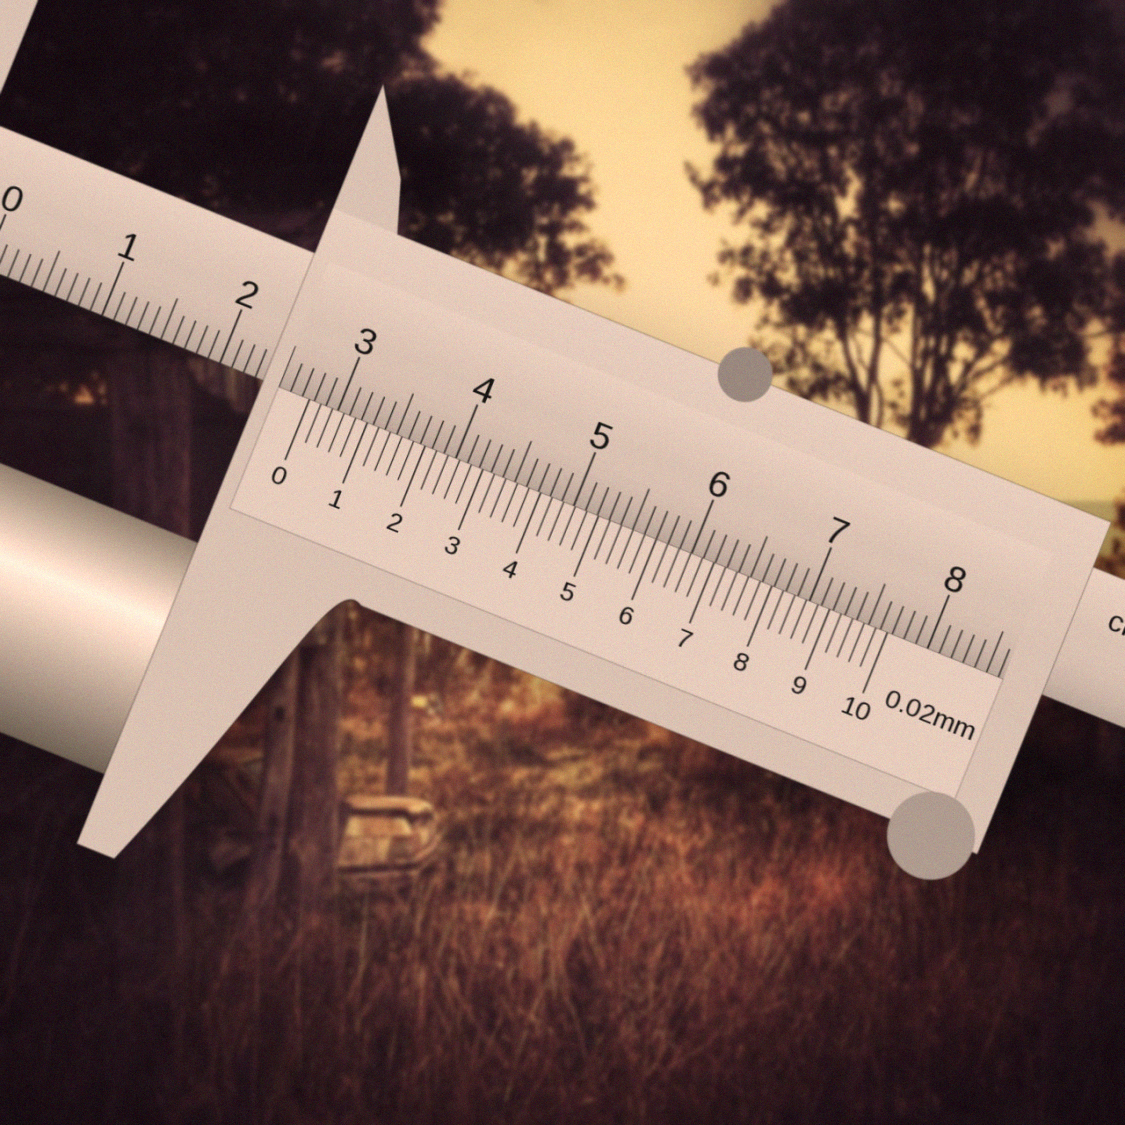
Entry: **27.6** mm
